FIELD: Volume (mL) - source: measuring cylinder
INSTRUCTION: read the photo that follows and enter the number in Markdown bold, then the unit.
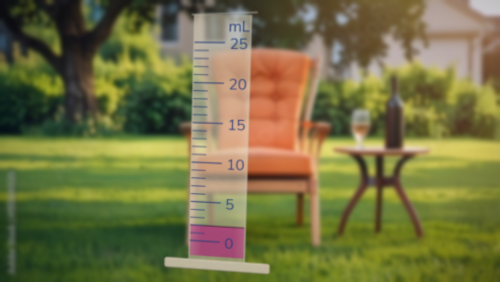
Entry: **2** mL
